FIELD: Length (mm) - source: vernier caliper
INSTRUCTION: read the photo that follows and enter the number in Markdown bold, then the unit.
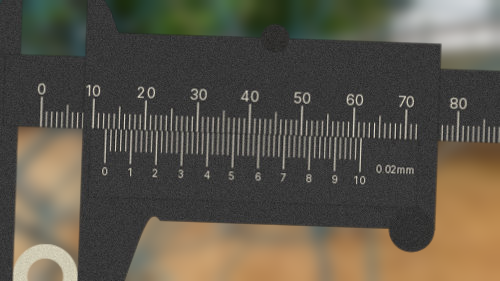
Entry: **12.5** mm
